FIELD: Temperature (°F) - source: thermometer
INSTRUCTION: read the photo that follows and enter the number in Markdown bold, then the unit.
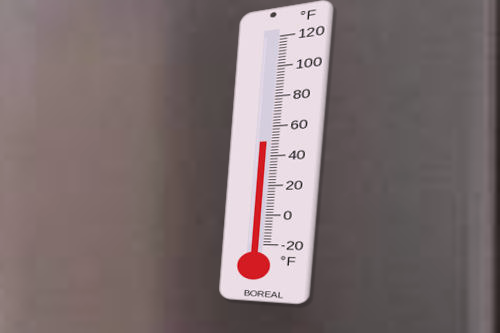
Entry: **50** °F
